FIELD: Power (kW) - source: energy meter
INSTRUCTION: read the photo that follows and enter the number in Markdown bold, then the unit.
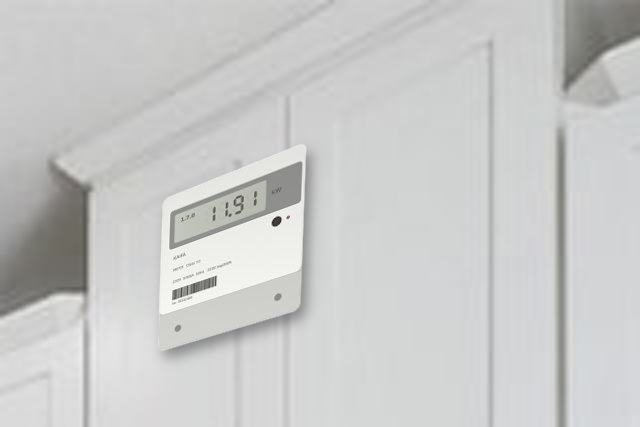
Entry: **11.91** kW
